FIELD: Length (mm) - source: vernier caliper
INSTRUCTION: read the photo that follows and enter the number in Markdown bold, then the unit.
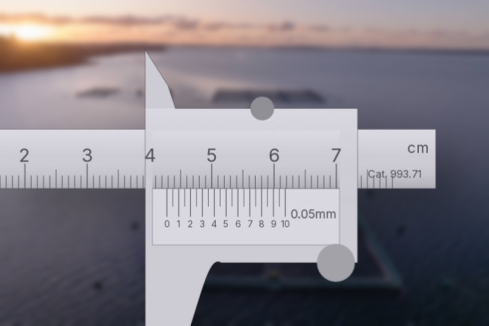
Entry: **42.8** mm
